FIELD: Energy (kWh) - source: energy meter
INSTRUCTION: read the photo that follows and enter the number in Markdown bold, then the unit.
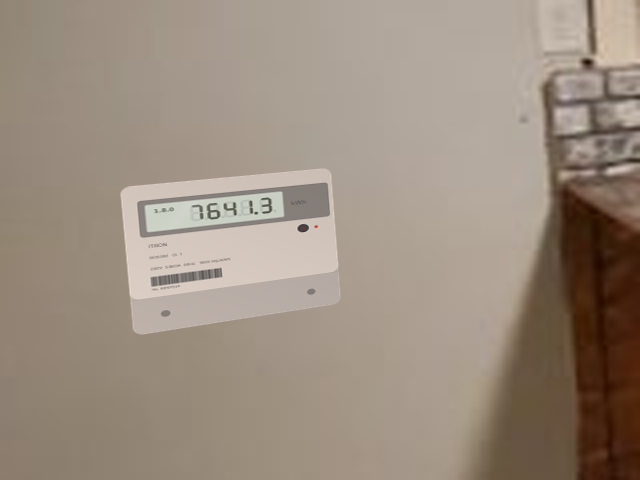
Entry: **7641.3** kWh
